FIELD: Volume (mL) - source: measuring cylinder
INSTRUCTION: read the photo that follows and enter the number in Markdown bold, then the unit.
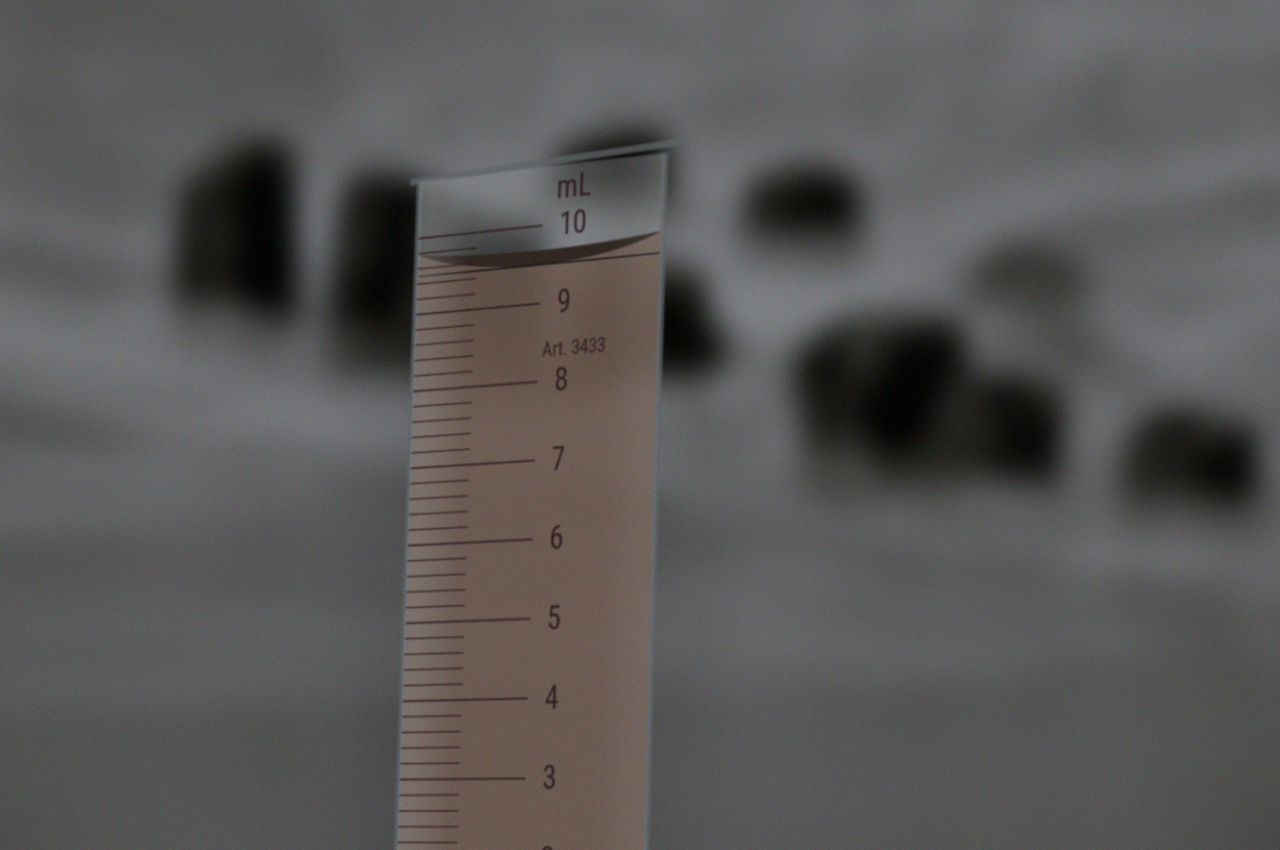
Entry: **9.5** mL
